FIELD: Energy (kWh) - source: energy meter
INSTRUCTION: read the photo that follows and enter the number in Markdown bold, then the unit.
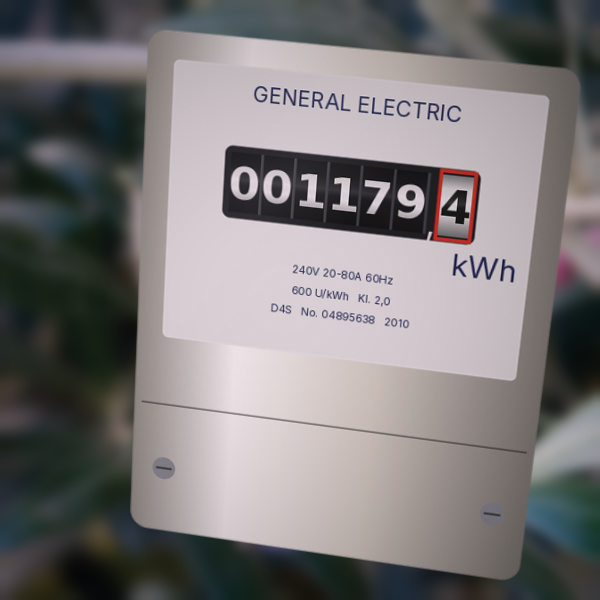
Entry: **1179.4** kWh
